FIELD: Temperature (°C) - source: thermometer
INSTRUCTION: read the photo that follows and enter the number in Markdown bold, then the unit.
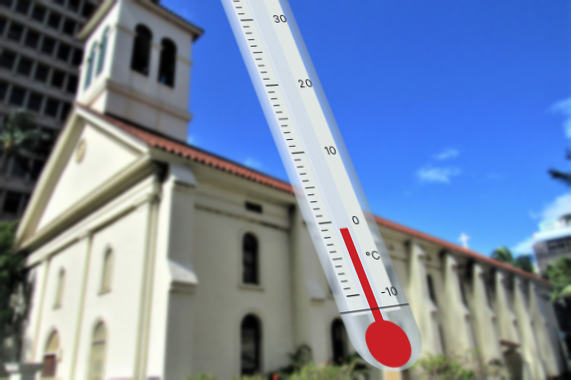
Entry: **-1** °C
